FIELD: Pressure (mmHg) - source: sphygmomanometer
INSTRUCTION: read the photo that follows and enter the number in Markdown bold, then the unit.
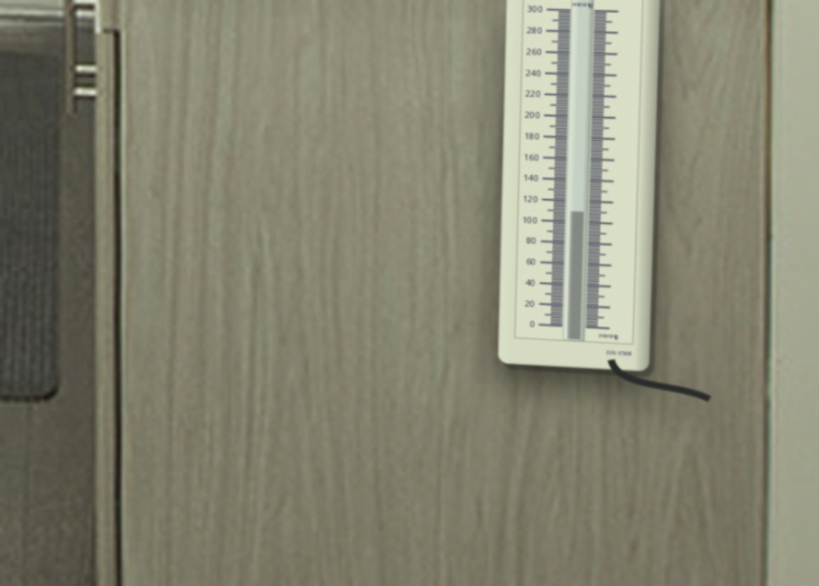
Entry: **110** mmHg
